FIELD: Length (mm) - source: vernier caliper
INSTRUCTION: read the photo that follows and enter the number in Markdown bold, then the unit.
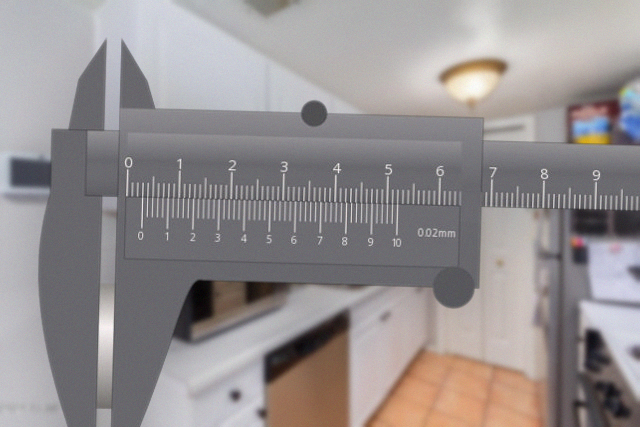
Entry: **3.0** mm
